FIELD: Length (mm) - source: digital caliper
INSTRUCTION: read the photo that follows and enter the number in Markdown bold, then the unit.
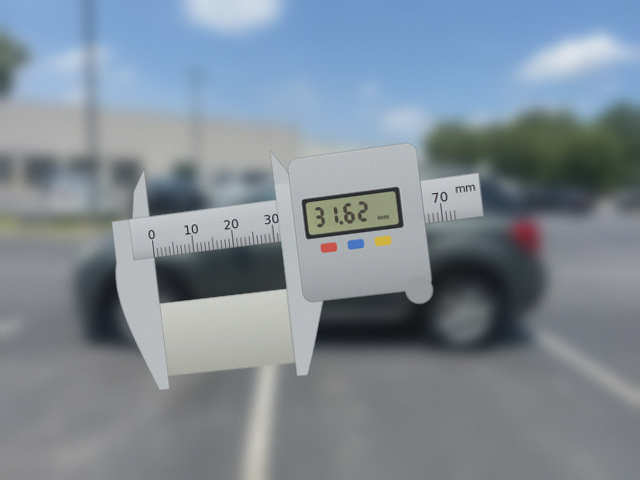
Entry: **31.62** mm
